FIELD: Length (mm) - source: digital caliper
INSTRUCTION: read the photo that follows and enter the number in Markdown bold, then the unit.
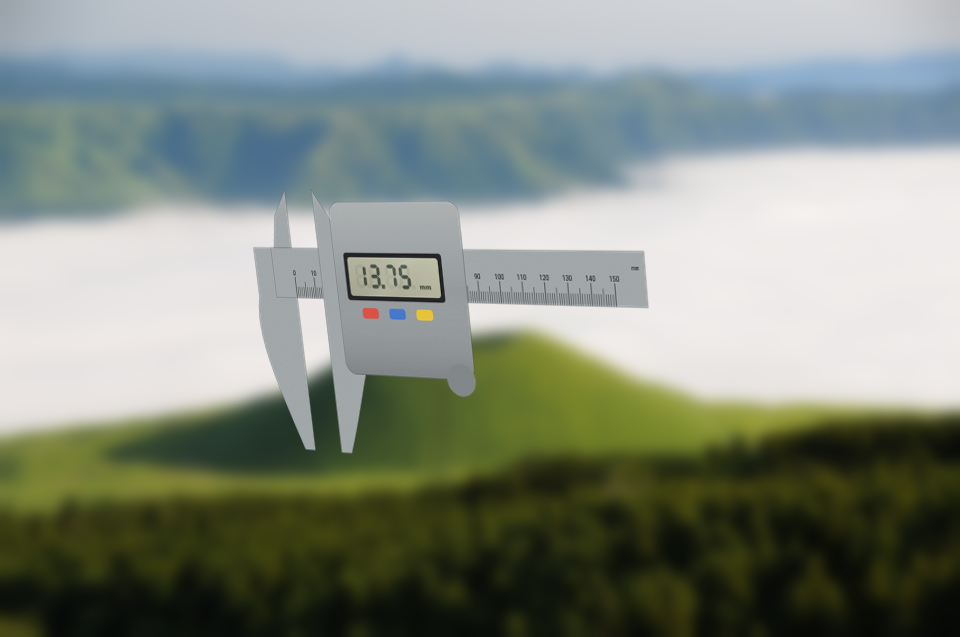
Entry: **13.75** mm
